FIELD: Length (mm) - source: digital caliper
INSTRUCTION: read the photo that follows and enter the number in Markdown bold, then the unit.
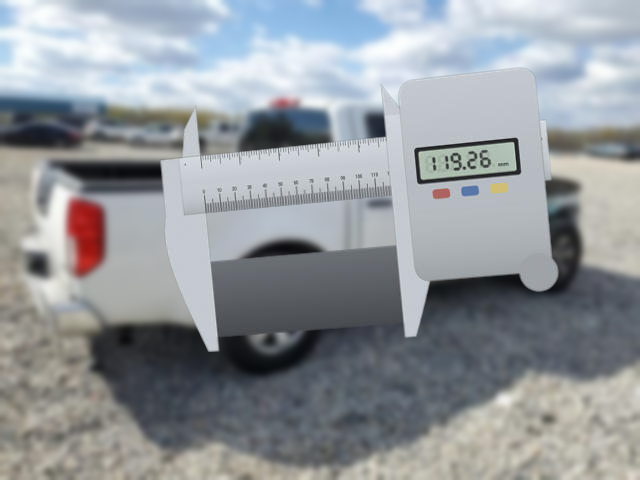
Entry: **119.26** mm
